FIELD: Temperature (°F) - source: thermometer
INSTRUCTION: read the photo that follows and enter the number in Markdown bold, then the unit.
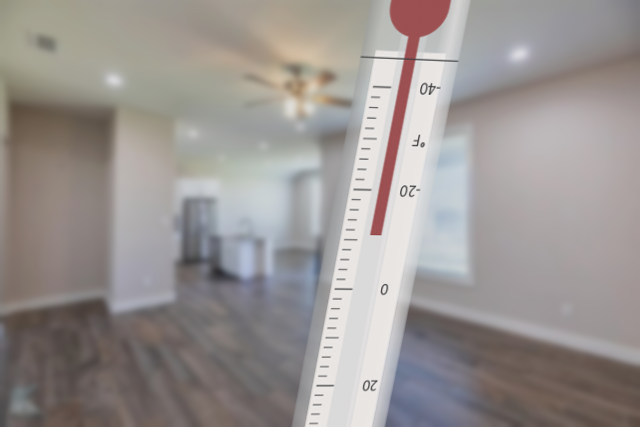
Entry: **-11** °F
